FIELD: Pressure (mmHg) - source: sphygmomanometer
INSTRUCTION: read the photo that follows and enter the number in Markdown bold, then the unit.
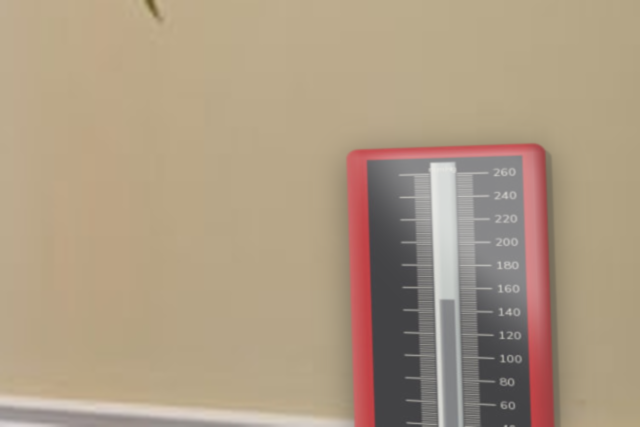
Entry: **150** mmHg
